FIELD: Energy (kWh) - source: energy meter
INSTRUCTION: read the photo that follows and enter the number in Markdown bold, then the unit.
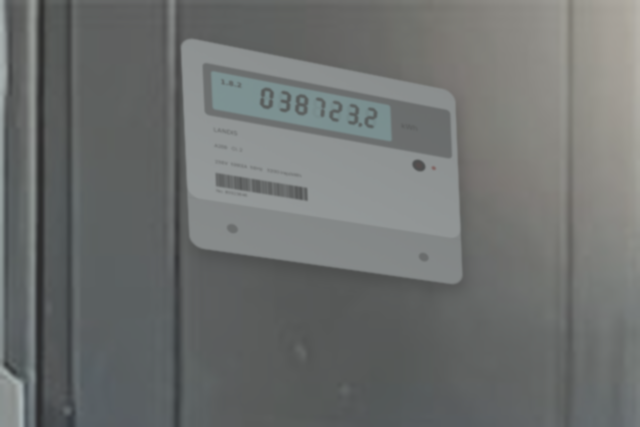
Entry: **38723.2** kWh
